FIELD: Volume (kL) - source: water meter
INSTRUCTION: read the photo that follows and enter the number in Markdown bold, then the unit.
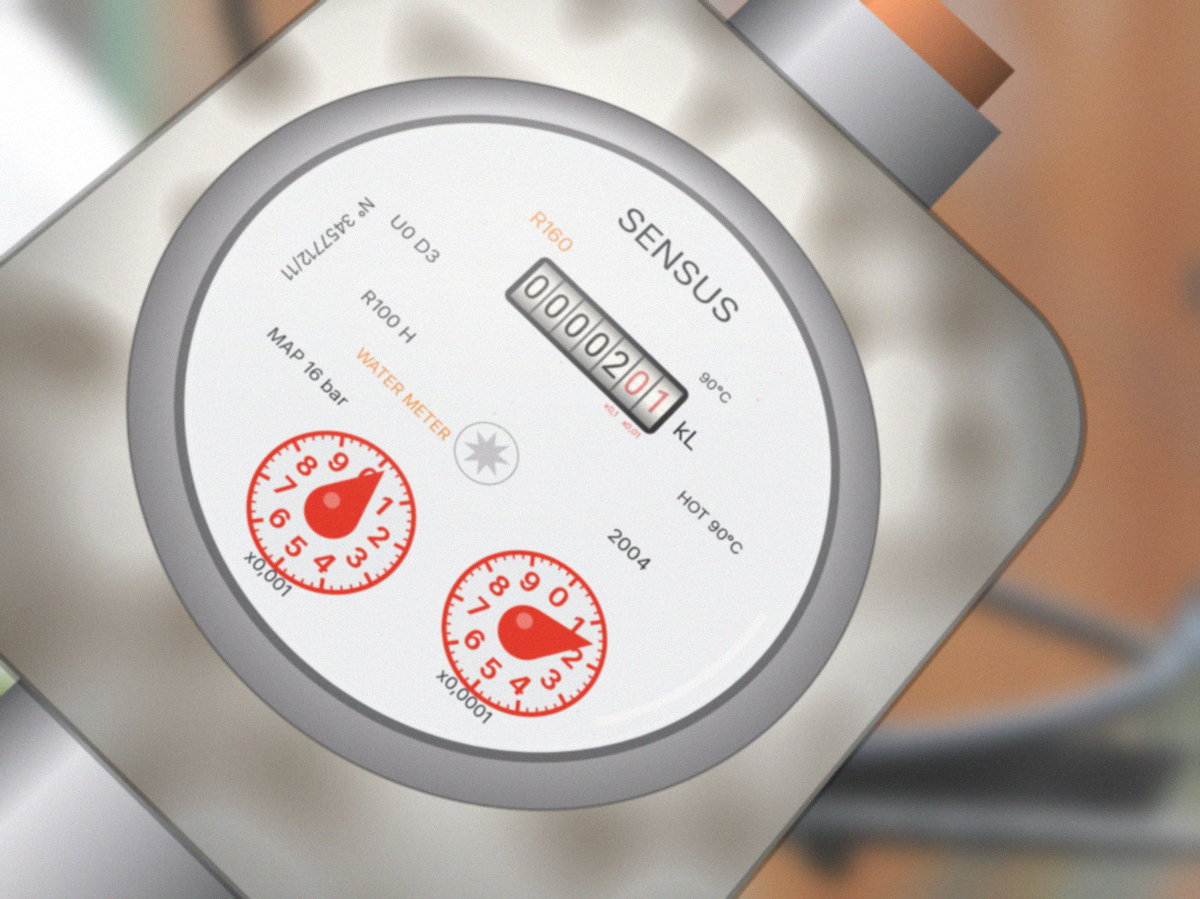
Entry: **2.0101** kL
